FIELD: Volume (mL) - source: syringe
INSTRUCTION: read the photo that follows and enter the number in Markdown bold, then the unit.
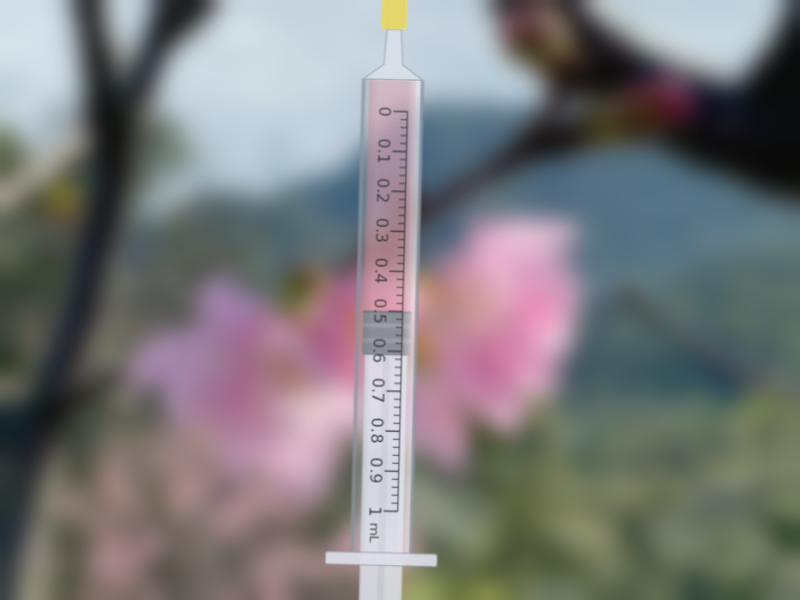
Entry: **0.5** mL
